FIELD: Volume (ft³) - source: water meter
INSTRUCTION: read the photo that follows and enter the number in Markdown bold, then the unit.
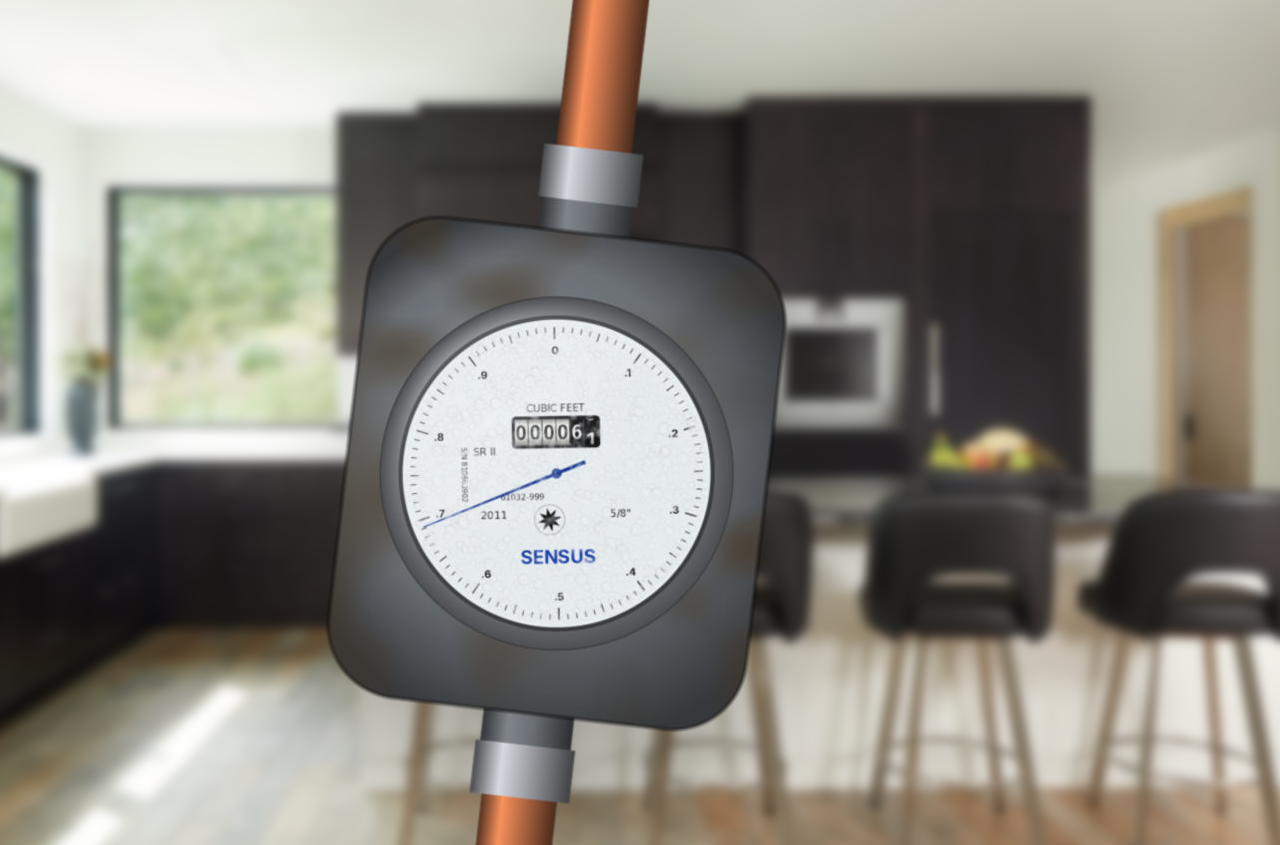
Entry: **60.69** ft³
